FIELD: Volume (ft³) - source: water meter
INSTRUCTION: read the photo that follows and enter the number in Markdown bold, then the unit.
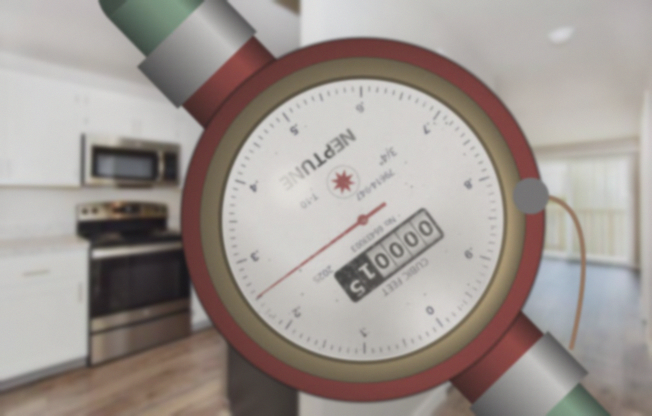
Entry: **15.25** ft³
